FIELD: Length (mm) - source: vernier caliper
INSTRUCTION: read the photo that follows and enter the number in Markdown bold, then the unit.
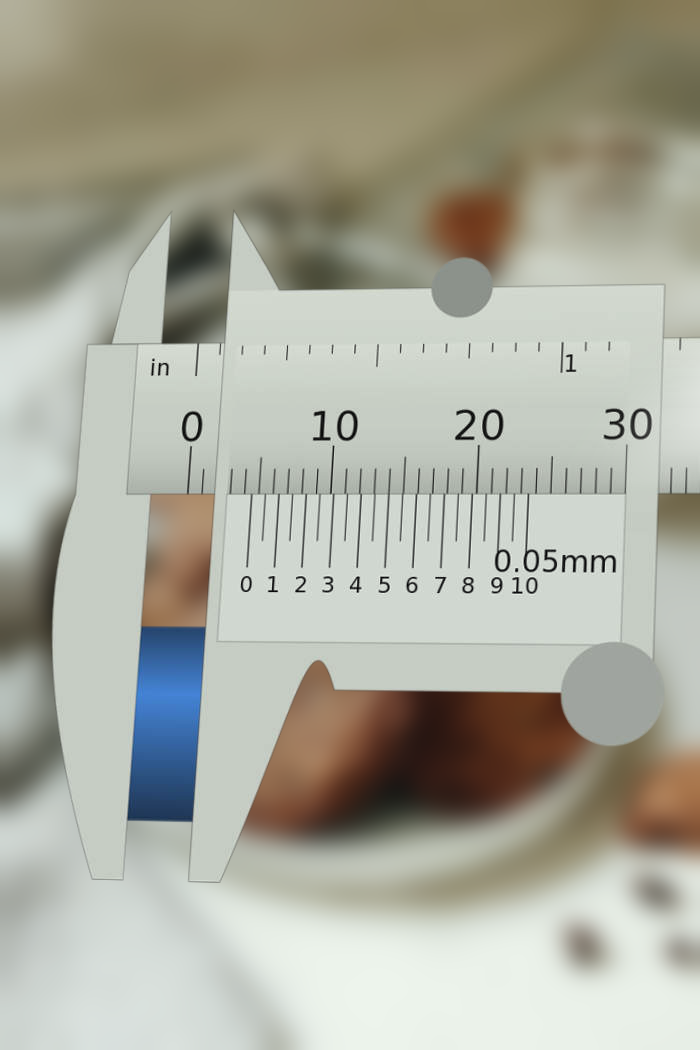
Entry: **4.5** mm
